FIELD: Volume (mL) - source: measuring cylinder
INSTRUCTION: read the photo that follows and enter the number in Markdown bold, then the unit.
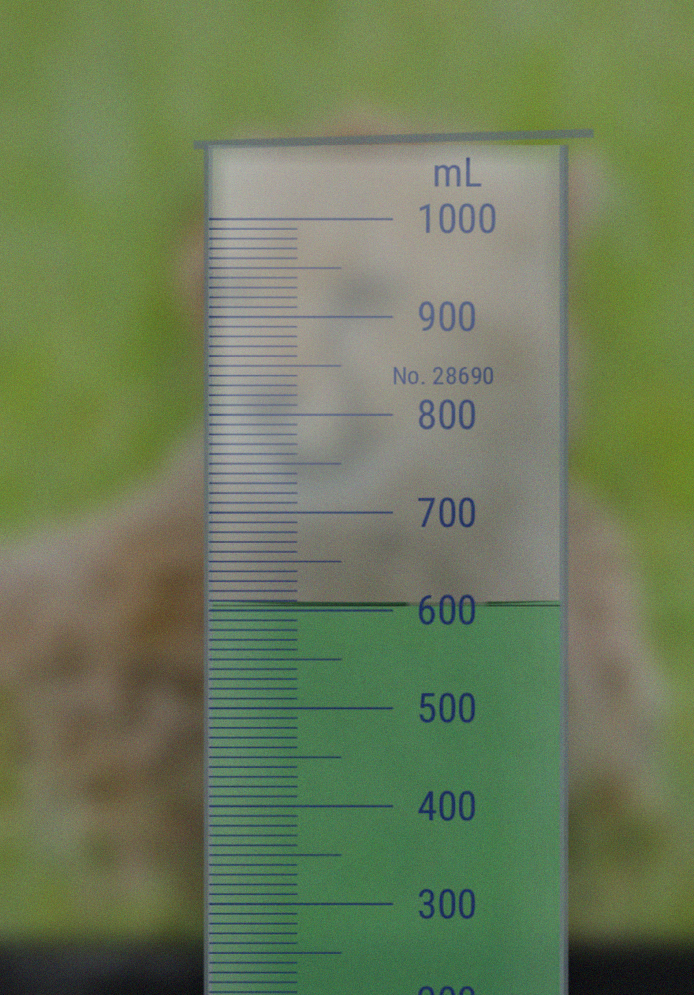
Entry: **605** mL
